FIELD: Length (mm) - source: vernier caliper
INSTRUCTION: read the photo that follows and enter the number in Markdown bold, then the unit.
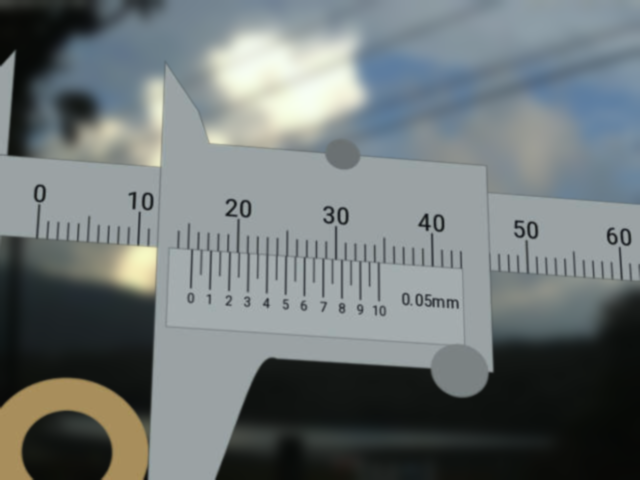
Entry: **15.4** mm
